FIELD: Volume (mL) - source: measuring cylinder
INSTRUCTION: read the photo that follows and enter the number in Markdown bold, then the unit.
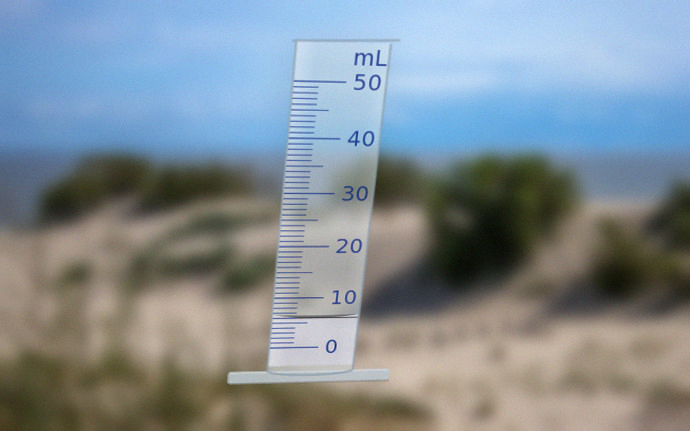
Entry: **6** mL
